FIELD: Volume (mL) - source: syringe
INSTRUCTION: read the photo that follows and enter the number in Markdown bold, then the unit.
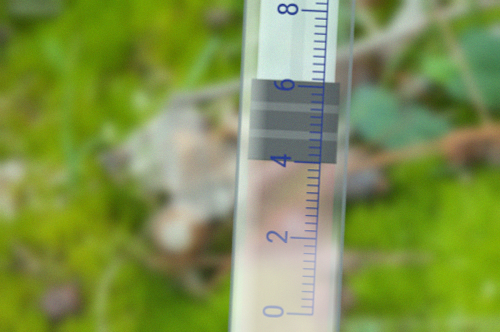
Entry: **4** mL
